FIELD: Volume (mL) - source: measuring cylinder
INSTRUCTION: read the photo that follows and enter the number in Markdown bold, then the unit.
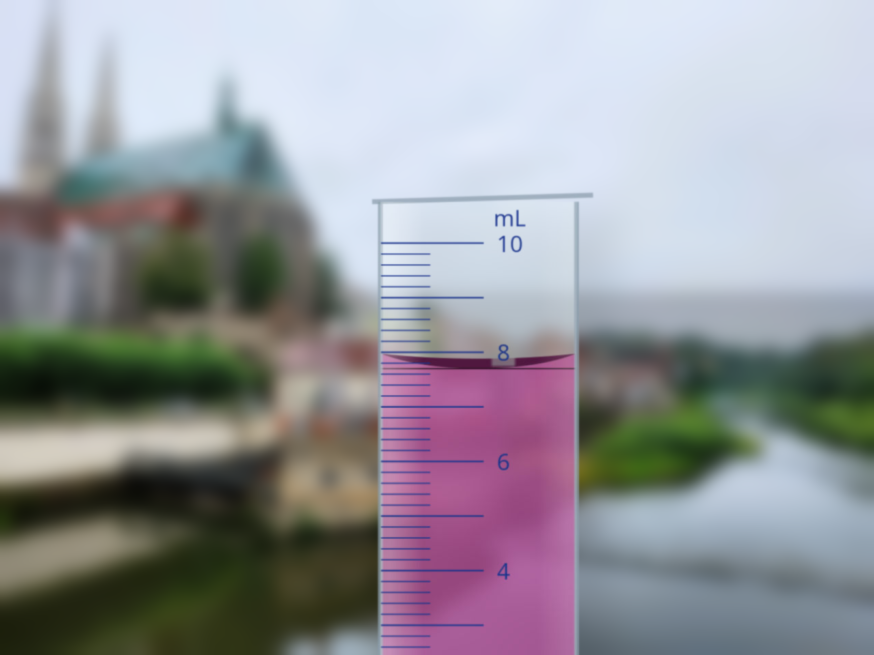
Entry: **7.7** mL
